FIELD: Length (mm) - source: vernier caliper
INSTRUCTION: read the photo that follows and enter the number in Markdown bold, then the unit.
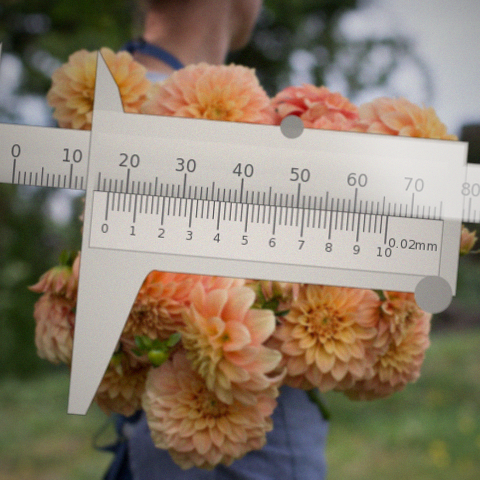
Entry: **16.8** mm
